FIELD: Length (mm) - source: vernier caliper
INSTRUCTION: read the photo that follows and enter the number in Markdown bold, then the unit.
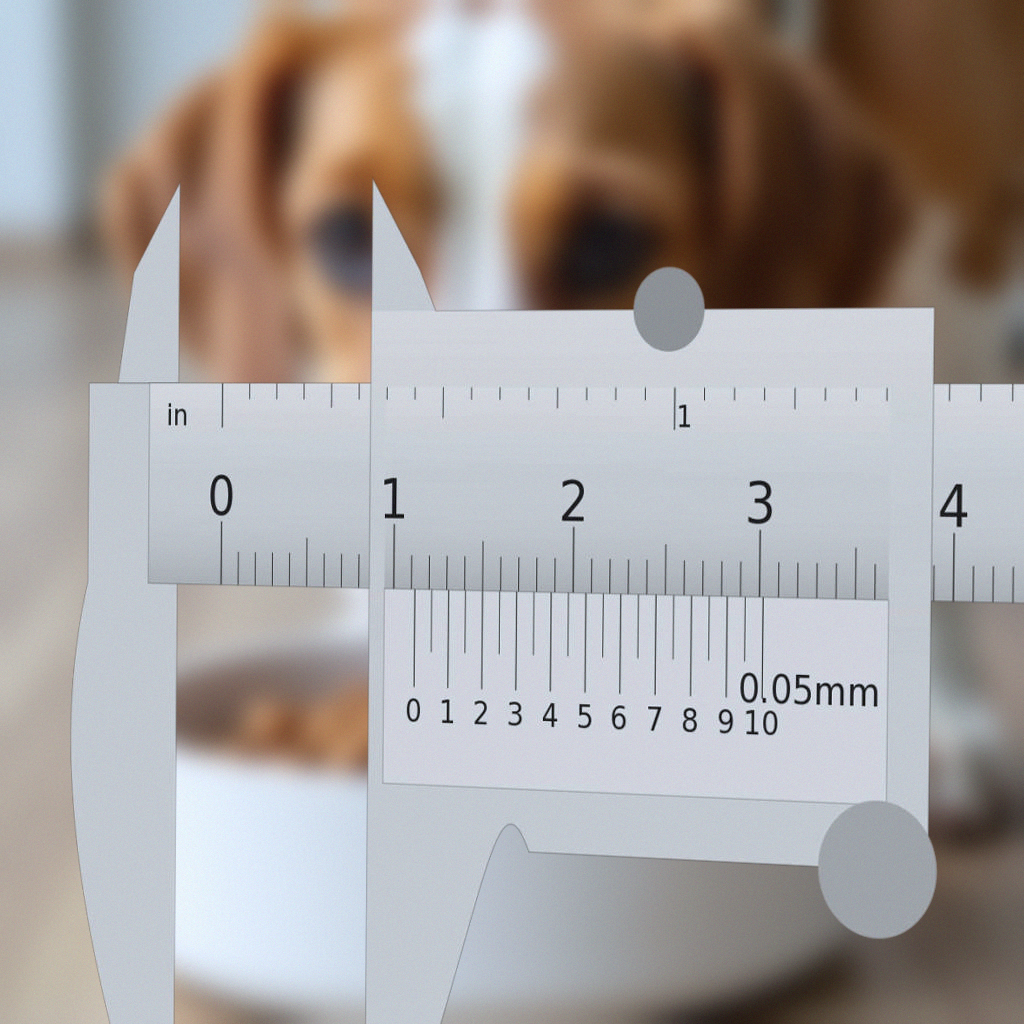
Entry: **11.2** mm
